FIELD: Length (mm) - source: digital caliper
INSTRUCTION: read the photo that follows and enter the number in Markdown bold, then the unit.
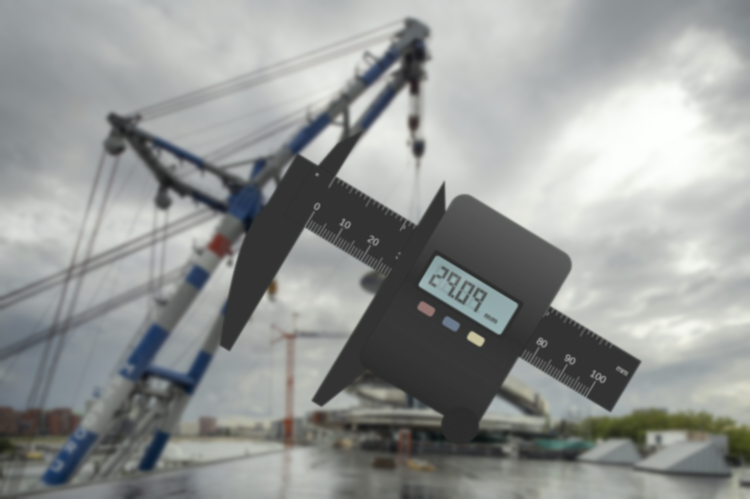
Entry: **29.09** mm
